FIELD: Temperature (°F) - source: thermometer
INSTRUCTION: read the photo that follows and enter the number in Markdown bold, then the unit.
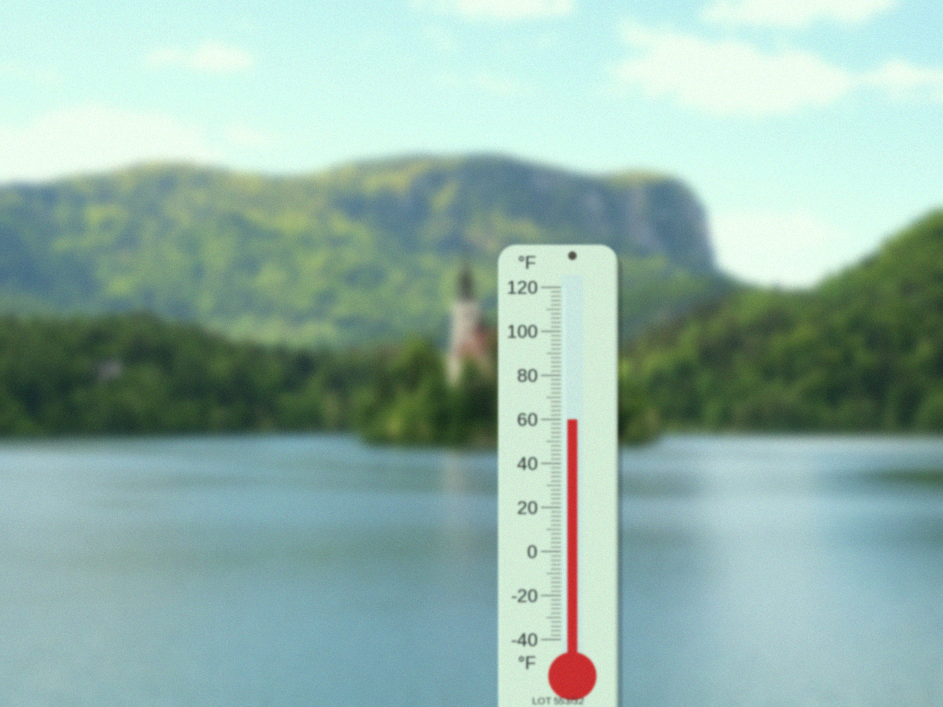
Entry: **60** °F
